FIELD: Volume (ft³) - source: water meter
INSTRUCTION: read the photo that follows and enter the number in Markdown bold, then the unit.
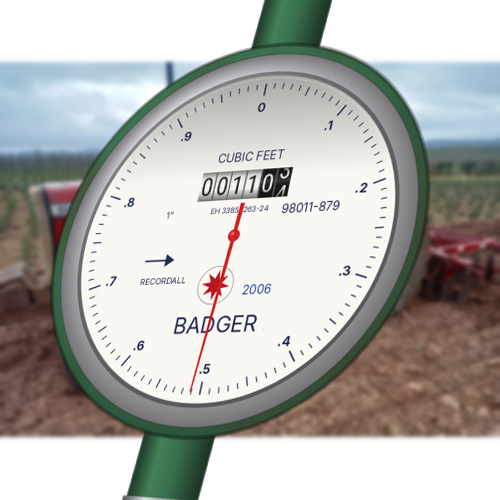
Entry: **1103.51** ft³
